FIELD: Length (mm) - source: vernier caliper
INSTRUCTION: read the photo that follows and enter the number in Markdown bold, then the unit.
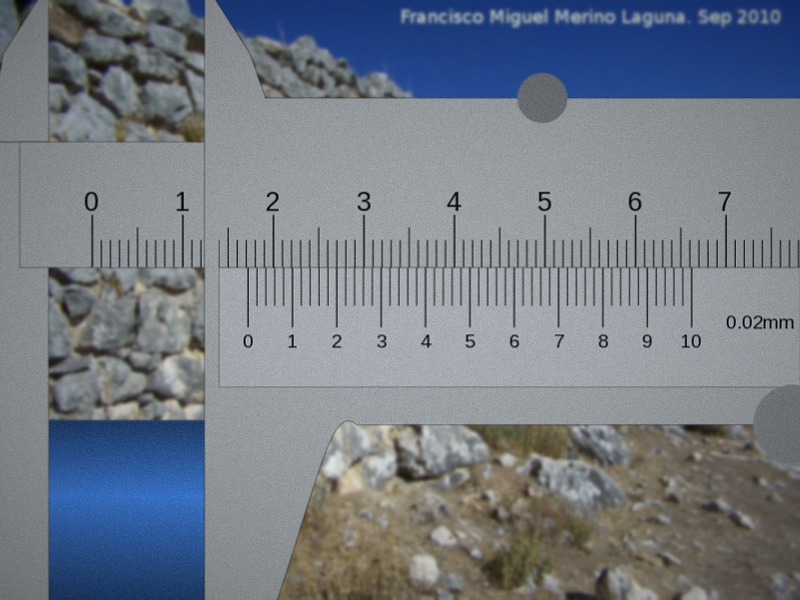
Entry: **17.2** mm
